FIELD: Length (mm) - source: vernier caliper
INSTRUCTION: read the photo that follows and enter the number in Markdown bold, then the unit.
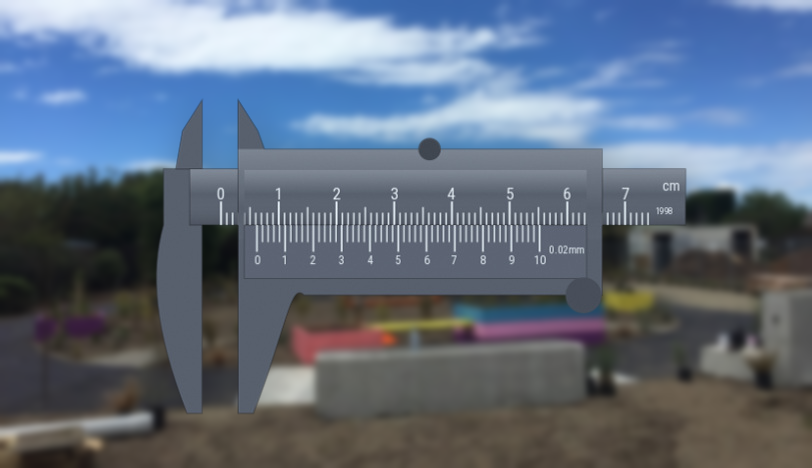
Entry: **6.2** mm
